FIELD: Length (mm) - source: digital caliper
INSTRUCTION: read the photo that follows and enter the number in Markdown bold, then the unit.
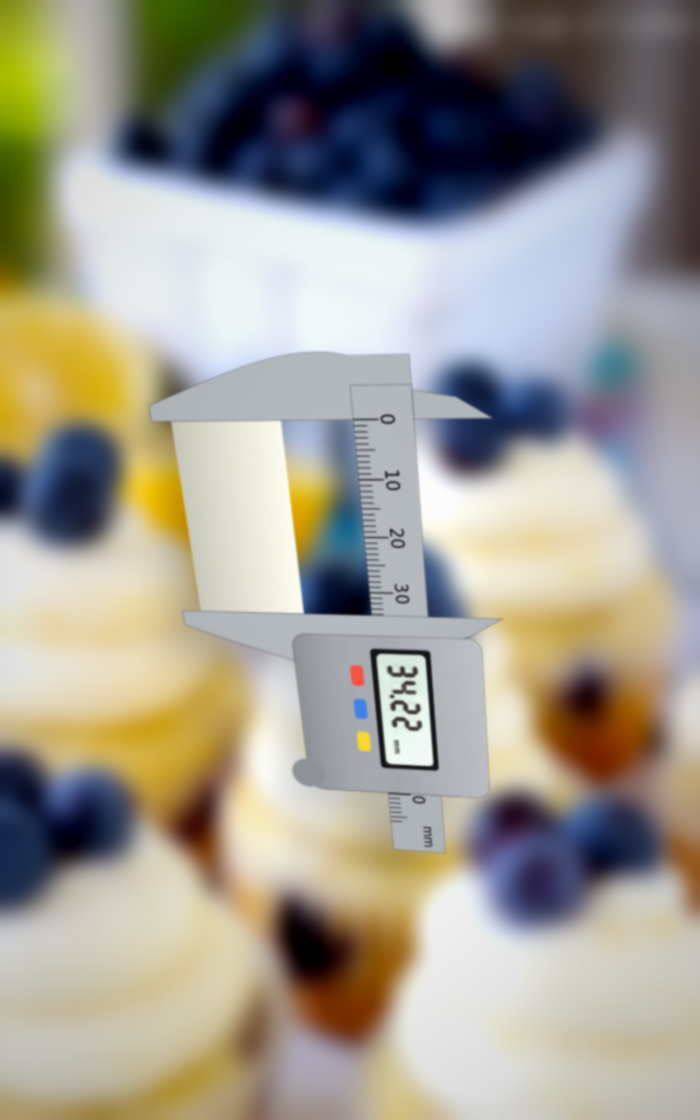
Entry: **34.22** mm
